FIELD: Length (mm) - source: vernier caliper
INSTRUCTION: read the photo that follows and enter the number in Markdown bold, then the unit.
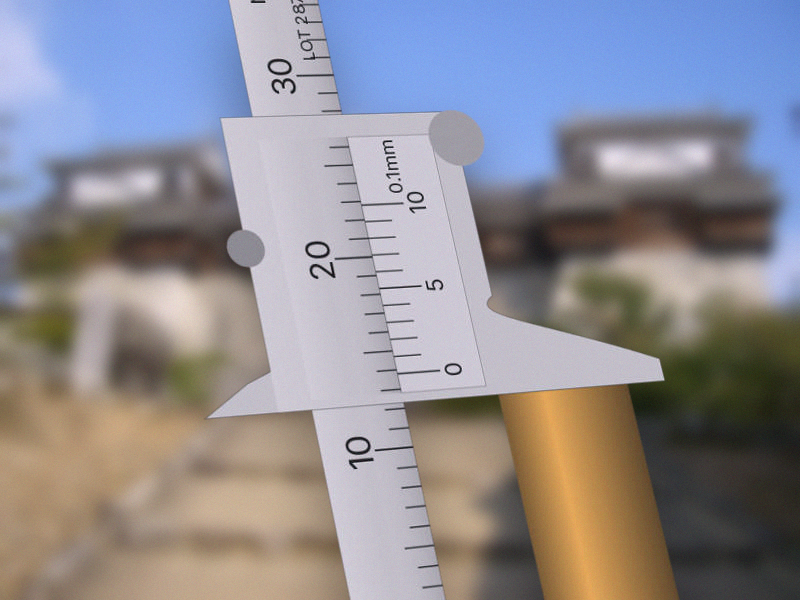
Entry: **13.8** mm
